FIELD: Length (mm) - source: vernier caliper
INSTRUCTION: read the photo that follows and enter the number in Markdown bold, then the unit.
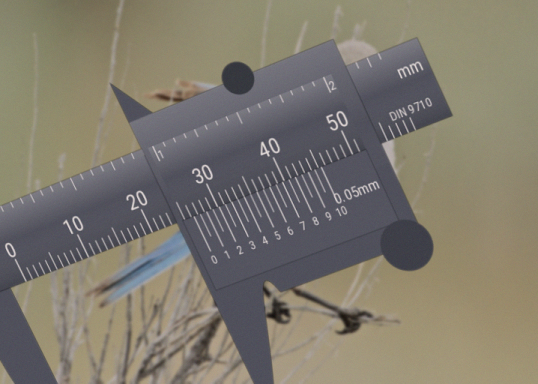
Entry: **26.4** mm
